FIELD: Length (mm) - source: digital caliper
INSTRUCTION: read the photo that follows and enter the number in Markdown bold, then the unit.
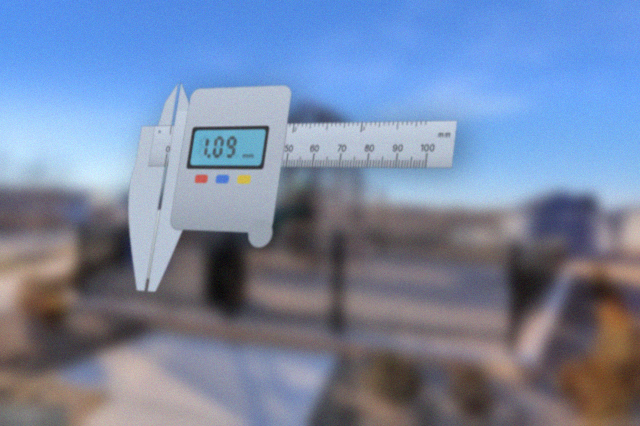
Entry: **1.09** mm
